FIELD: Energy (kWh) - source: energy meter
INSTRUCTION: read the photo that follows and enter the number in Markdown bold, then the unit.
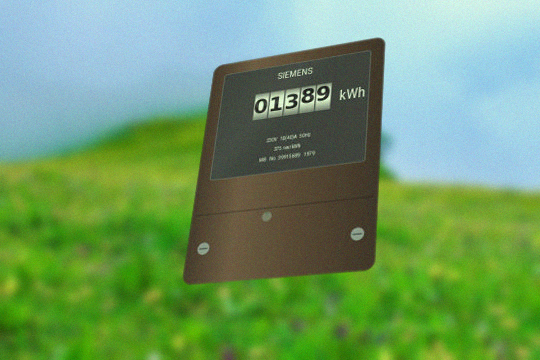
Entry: **1389** kWh
